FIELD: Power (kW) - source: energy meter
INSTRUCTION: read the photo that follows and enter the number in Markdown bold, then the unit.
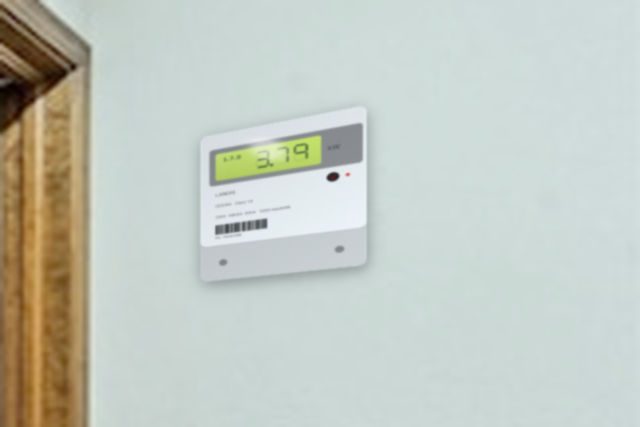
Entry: **3.79** kW
